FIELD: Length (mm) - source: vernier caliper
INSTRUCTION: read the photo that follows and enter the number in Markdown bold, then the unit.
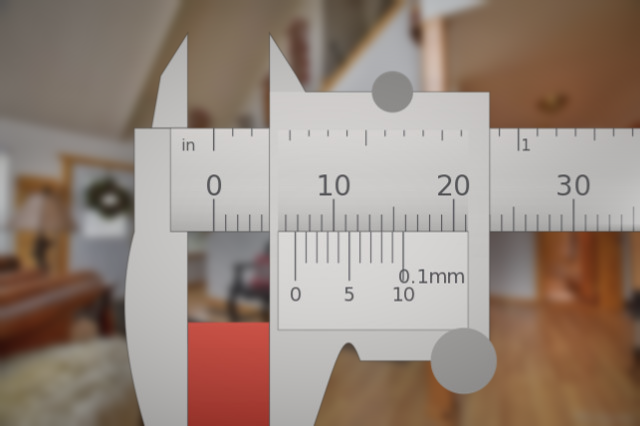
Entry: **6.8** mm
